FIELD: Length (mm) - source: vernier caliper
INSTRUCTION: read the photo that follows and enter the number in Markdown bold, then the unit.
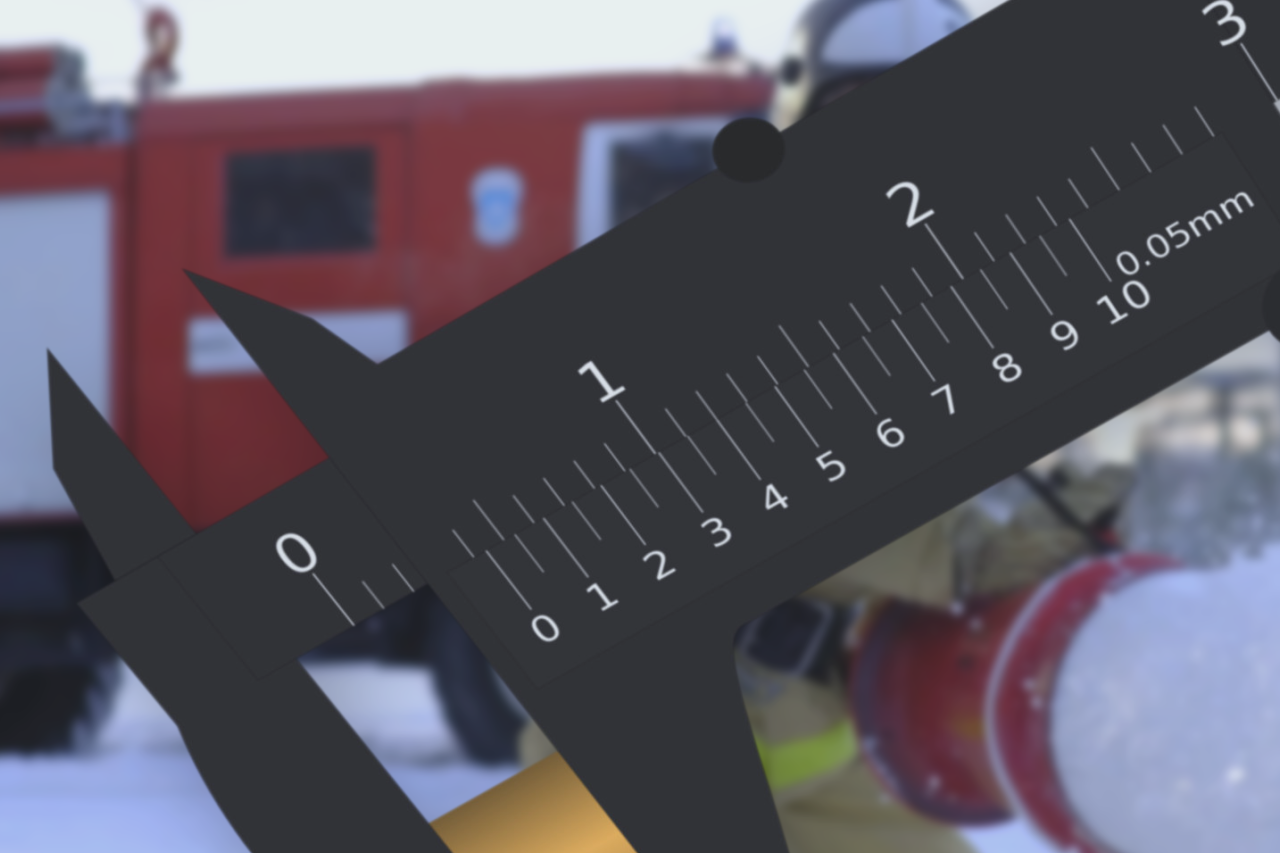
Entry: **4.40** mm
